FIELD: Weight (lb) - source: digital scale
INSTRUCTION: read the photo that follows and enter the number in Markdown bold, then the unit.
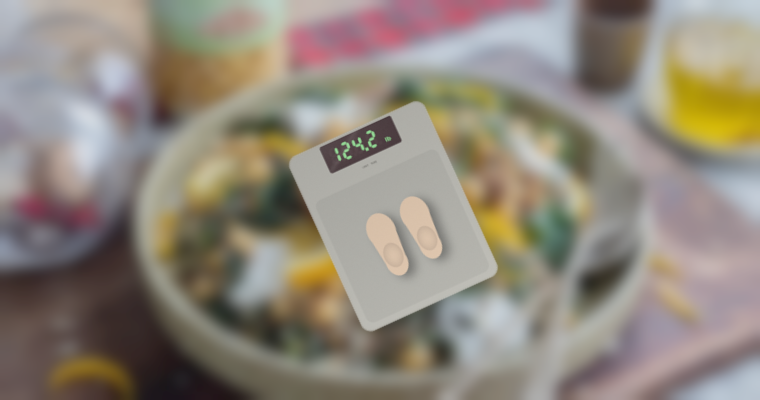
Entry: **124.2** lb
